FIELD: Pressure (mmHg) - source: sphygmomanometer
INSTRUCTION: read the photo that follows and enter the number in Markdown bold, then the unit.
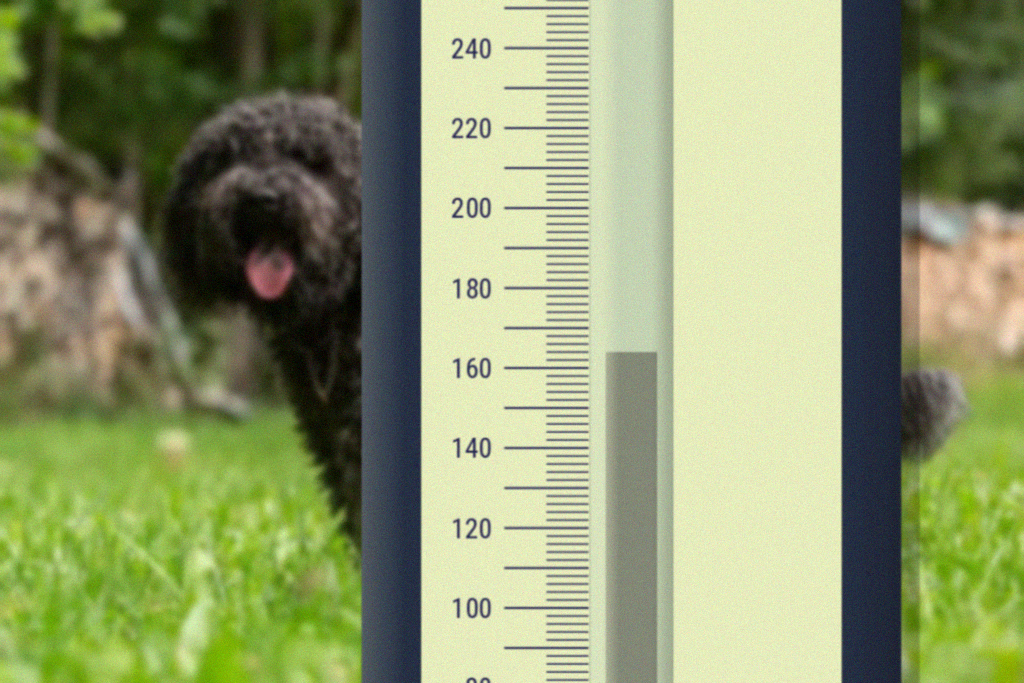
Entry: **164** mmHg
